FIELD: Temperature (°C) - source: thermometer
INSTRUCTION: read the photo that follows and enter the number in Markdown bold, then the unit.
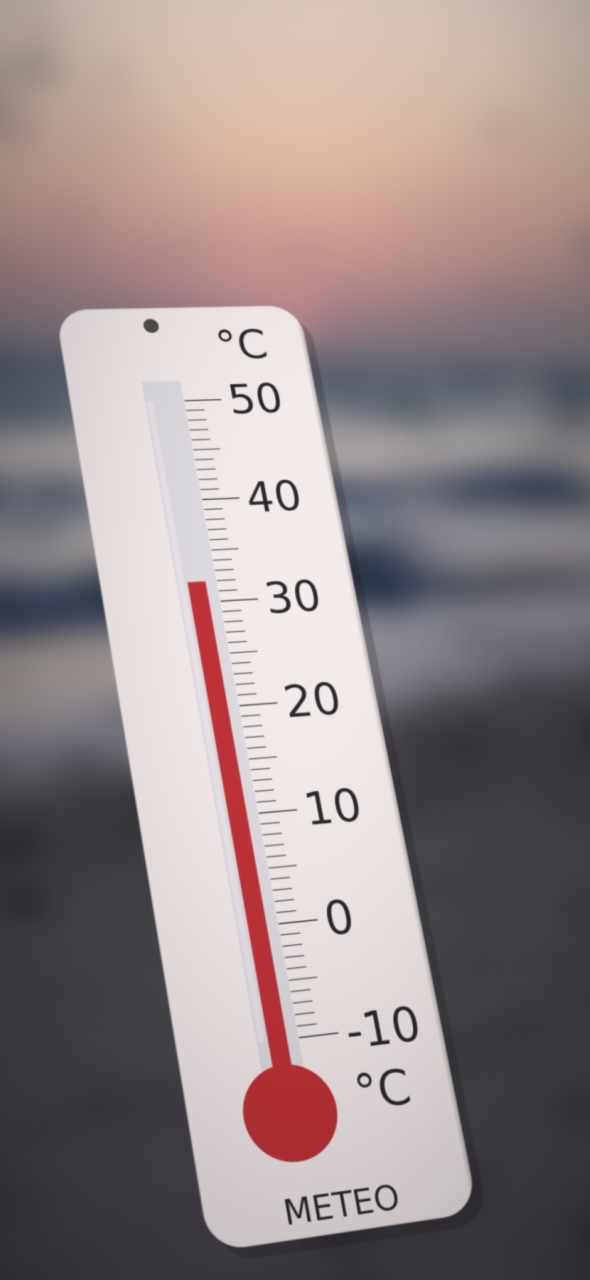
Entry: **32** °C
